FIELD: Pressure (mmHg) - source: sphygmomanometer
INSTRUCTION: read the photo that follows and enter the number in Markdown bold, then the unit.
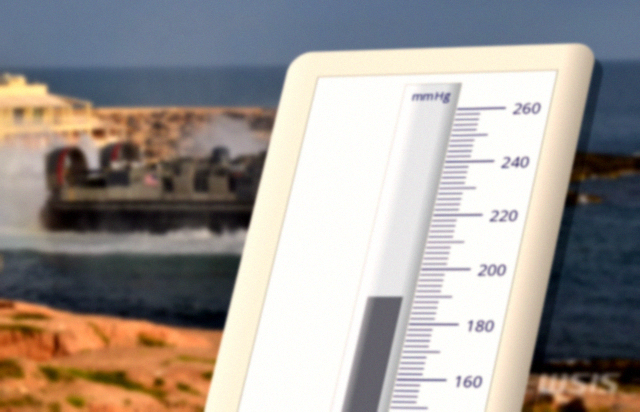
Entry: **190** mmHg
